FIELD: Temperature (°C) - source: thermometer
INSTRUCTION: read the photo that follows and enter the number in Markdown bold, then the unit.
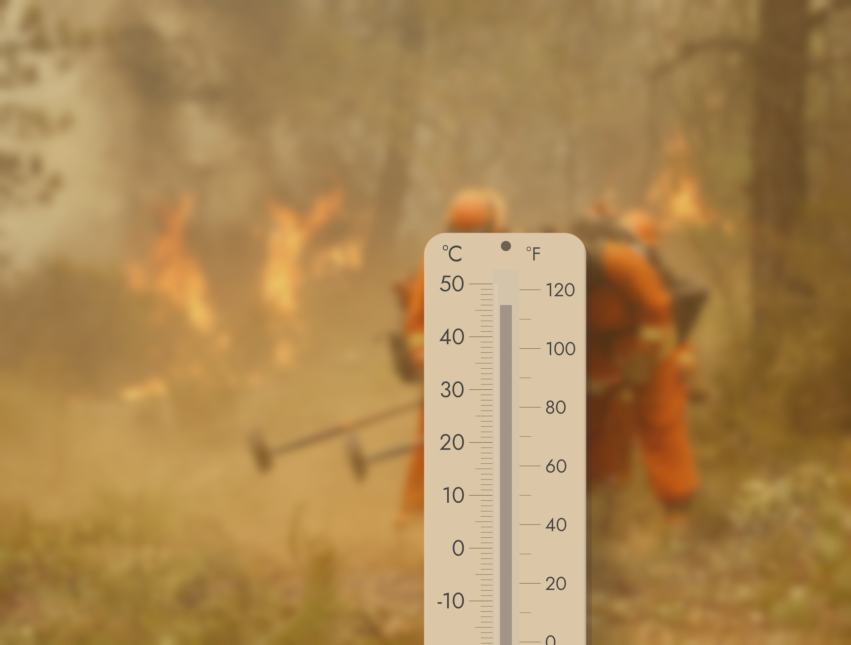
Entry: **46** °C
